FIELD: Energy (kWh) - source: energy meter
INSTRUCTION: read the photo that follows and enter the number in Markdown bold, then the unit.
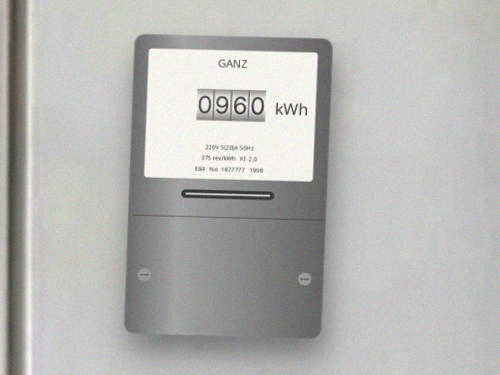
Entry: **960** kWh
